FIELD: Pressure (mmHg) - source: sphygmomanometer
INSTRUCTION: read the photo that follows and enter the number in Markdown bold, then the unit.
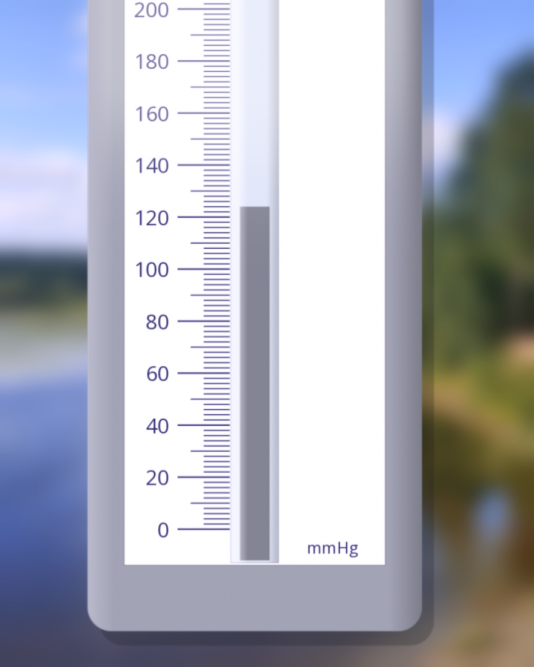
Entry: **124** mmHg
